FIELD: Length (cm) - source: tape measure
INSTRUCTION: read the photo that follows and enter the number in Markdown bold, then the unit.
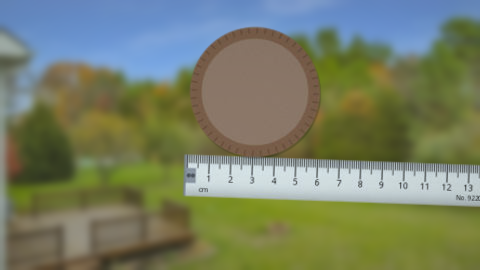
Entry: **6** cm
